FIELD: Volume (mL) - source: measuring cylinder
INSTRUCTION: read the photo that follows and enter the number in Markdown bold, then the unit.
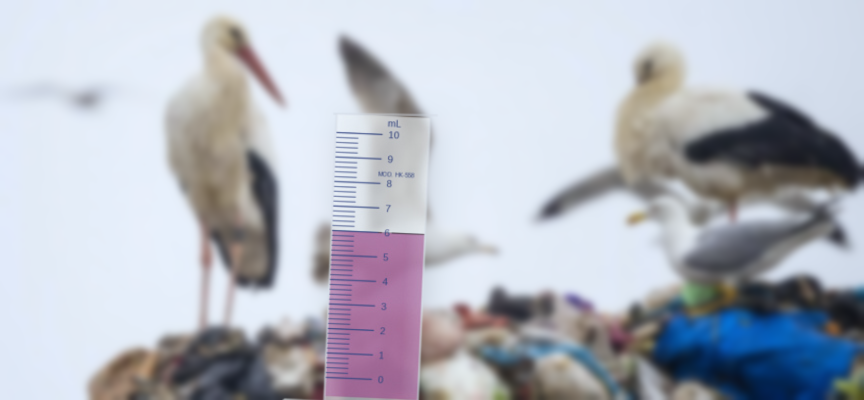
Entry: **6** mL
